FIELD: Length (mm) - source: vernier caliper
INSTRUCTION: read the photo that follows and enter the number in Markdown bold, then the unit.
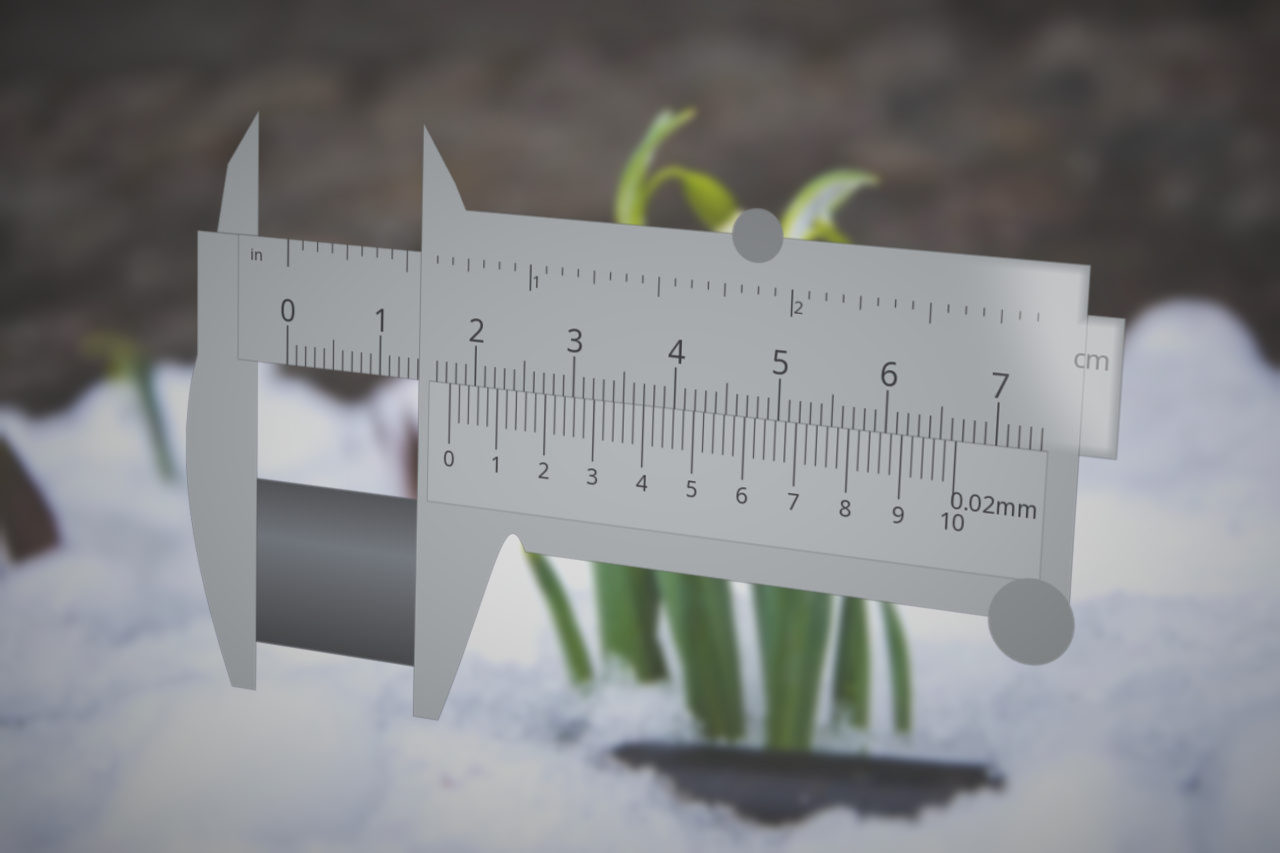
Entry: **17.4** mm
